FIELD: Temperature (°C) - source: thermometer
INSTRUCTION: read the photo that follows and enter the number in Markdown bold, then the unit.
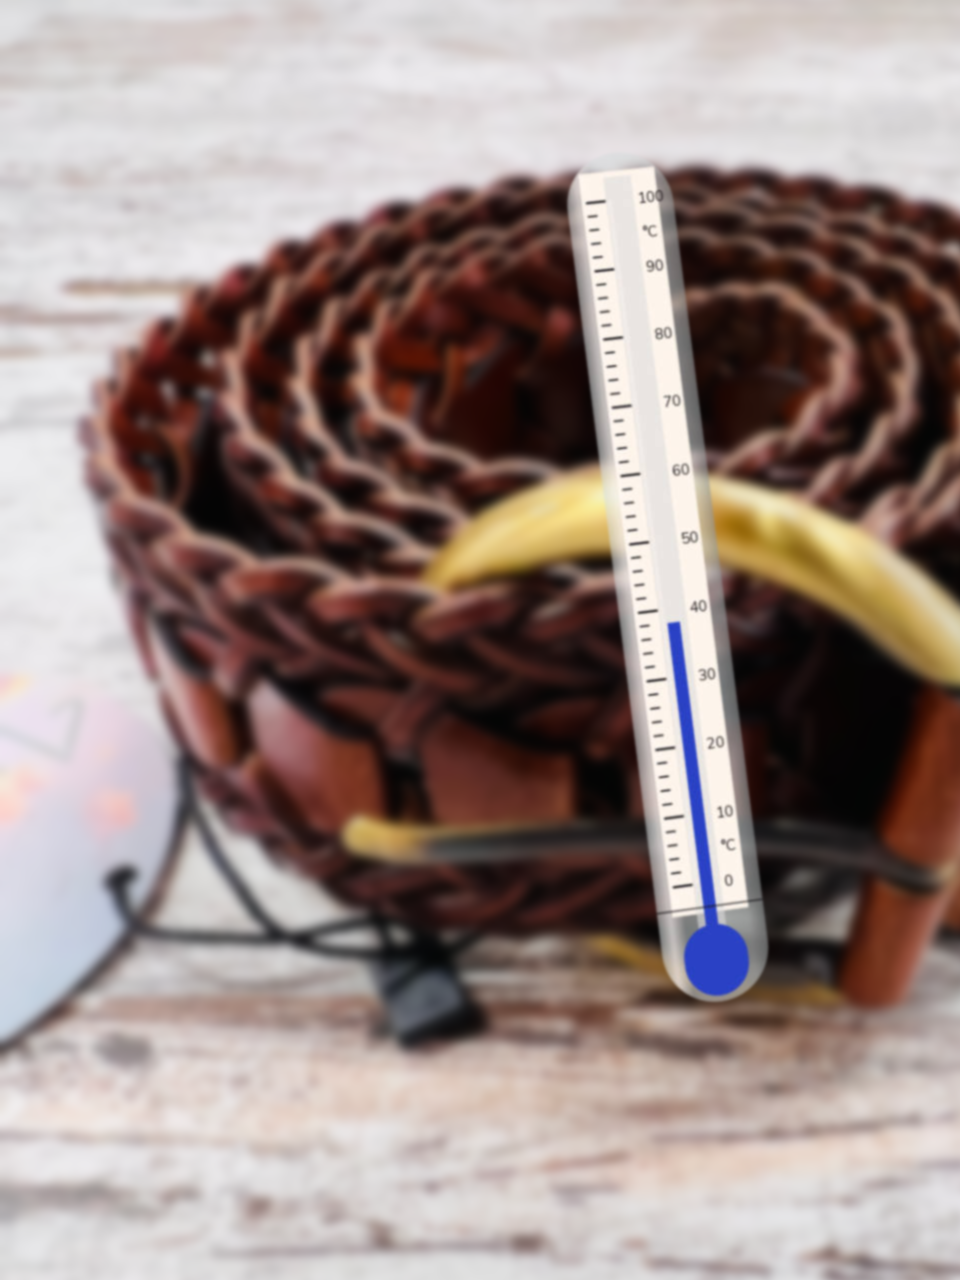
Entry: **38** °C
